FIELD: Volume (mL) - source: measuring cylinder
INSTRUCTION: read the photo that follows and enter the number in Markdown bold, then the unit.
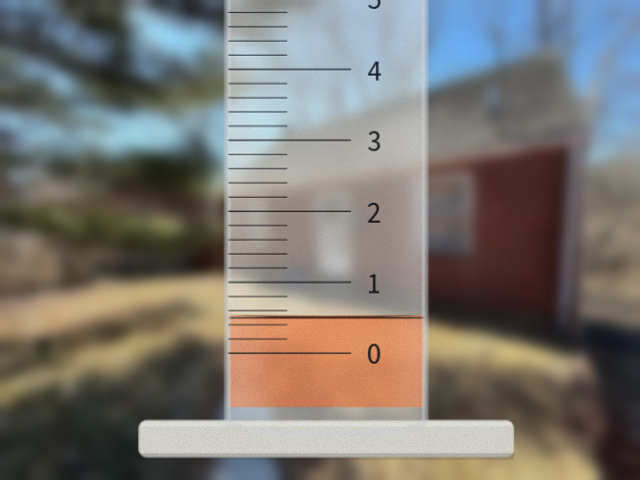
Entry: **0.5** mL
